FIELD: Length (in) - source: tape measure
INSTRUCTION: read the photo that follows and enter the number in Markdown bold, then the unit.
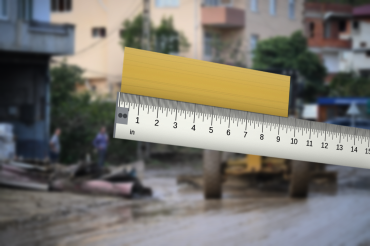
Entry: **9.5** in
